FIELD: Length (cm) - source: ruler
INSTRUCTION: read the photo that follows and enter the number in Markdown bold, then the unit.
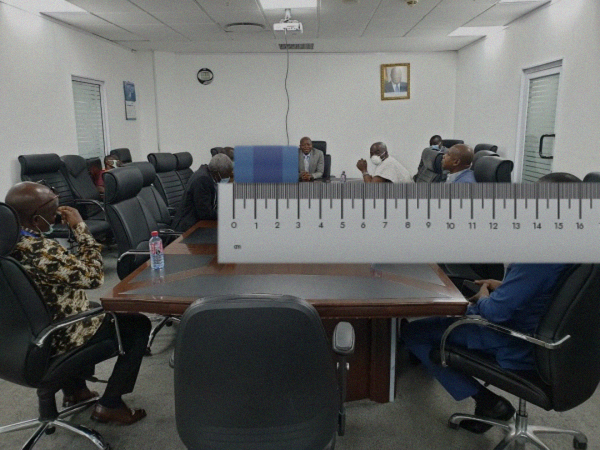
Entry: **3** cm
